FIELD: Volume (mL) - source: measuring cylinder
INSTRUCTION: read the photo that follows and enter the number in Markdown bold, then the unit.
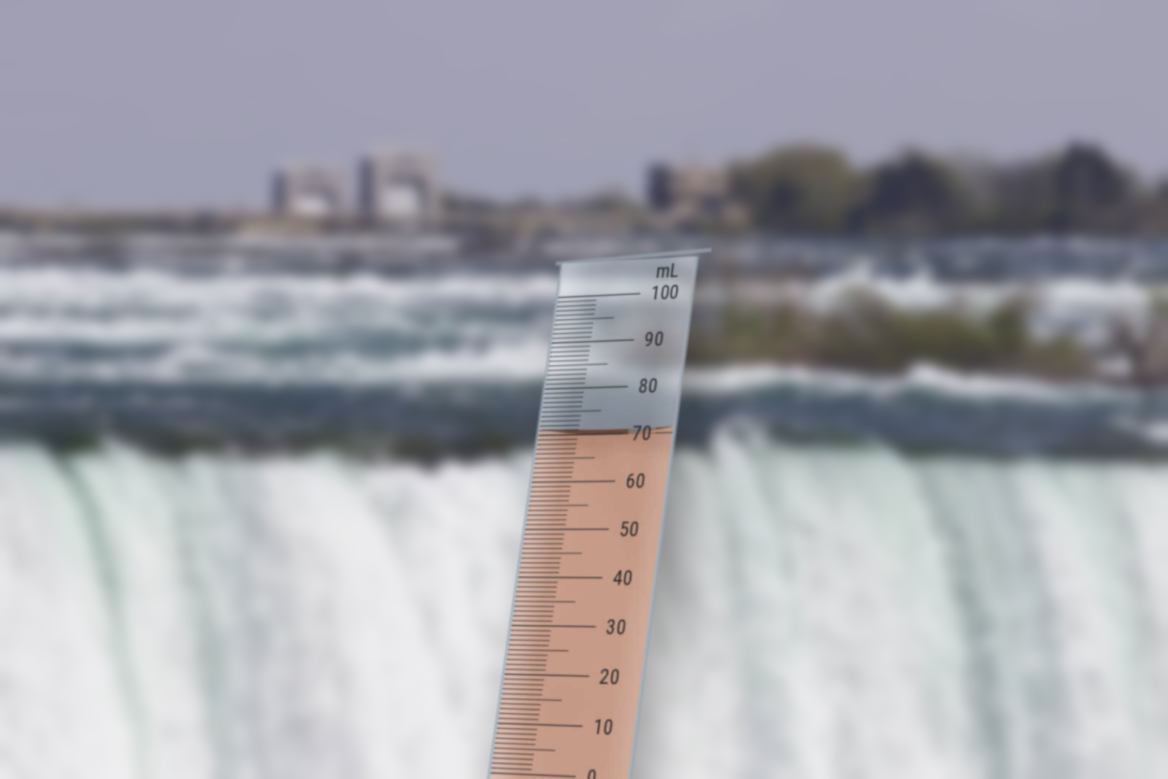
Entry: **70** mL
